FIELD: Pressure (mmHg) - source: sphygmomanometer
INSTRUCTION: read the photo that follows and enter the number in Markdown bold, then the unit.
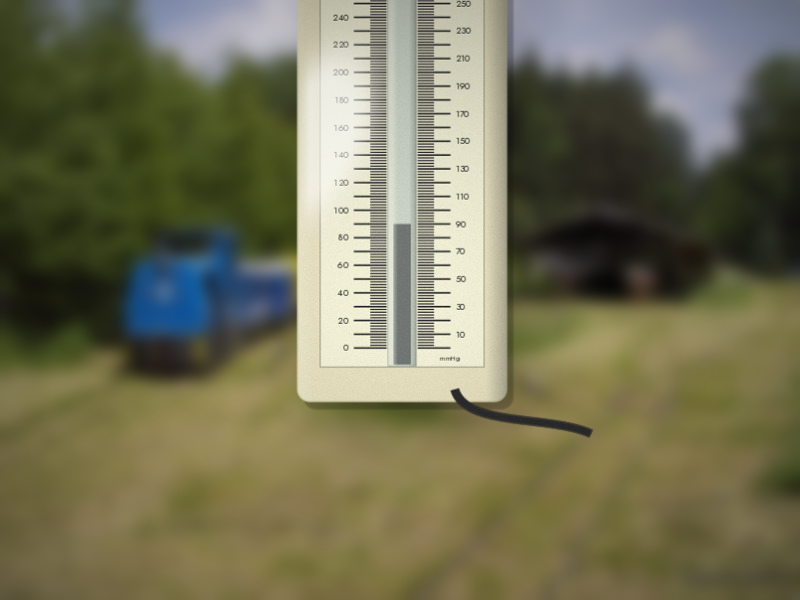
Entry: **90** mmHg
